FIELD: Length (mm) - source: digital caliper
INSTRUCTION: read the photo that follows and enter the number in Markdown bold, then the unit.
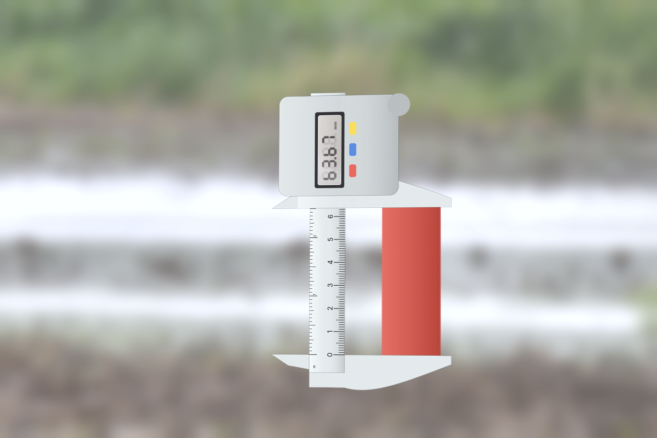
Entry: **63.67** mm
